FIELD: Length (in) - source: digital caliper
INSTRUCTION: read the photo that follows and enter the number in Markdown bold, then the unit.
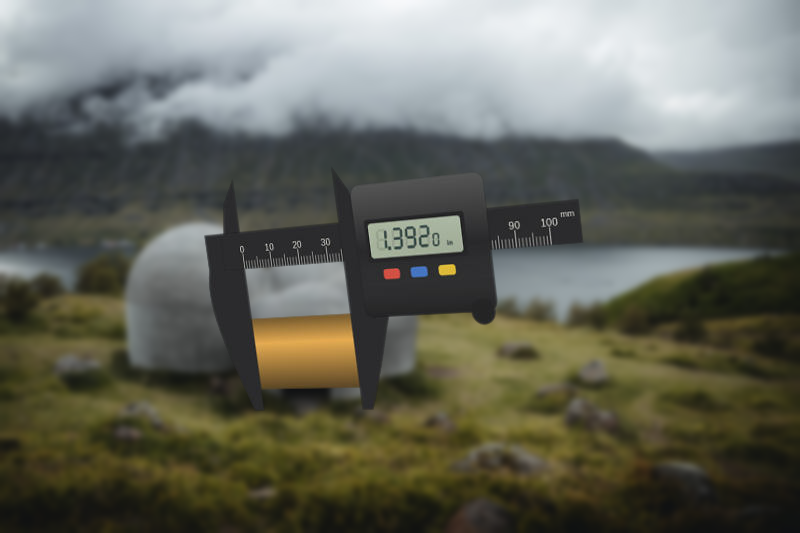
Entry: **1.3920** in
